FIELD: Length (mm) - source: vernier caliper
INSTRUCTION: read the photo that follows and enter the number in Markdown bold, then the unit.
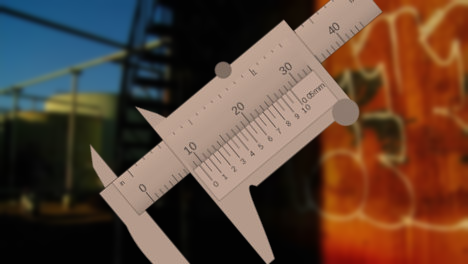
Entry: **9.4** mm
